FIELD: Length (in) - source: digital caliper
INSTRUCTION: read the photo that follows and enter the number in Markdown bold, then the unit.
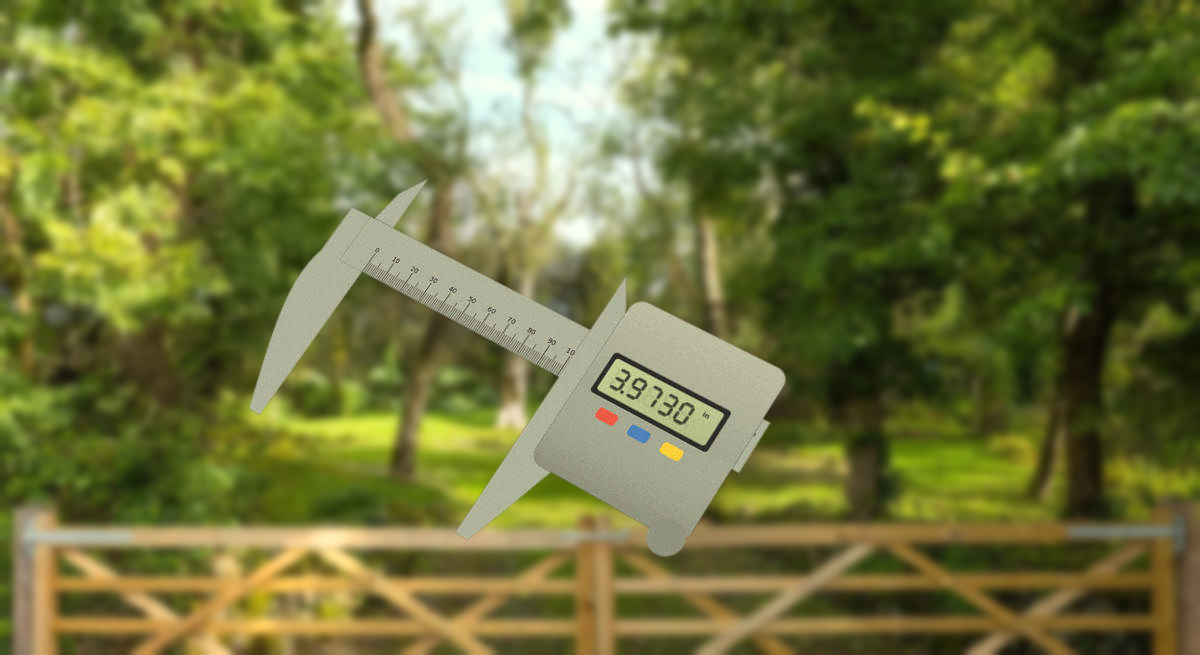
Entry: **3.9730** in
